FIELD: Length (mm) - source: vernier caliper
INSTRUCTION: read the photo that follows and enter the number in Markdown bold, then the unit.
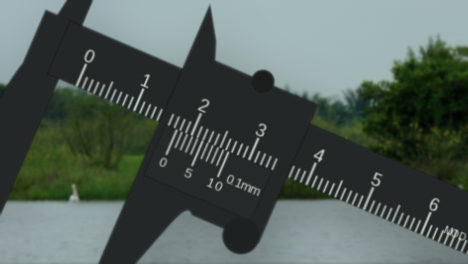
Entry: **17.5** mm
